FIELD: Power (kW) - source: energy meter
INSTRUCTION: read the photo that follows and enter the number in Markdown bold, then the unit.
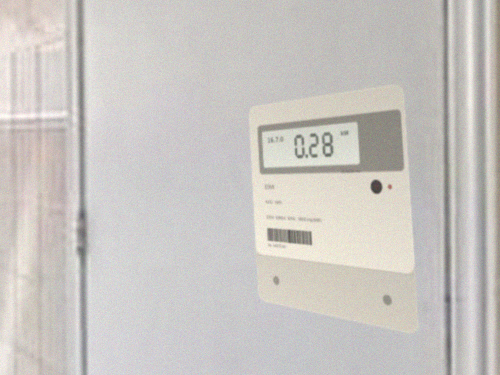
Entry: **0.28** kW
